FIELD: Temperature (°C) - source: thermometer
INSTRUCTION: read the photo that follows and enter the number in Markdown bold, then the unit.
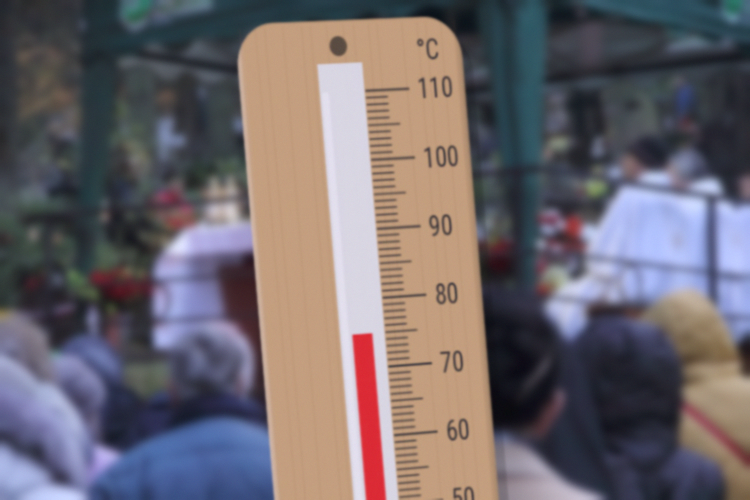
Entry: **75** °C
